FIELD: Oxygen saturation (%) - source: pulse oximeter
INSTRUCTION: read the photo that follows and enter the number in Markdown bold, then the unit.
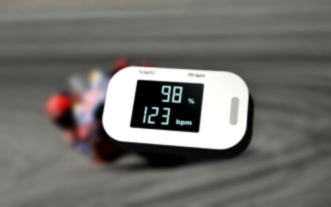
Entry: **98** %
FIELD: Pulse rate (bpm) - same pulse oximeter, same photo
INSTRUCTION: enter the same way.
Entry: **123** bpm
